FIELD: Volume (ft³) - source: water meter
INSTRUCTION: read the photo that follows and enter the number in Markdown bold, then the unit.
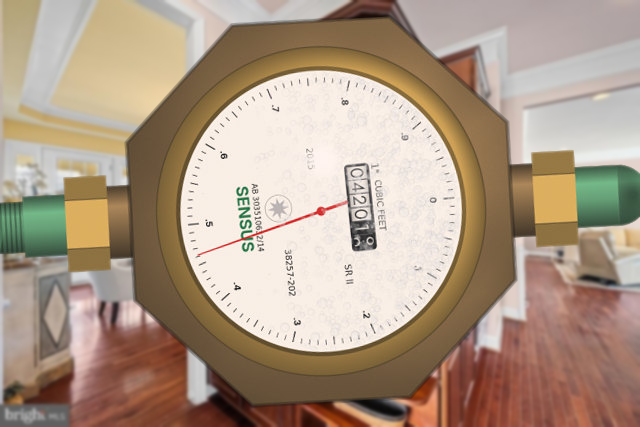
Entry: **42018.46** ft³
